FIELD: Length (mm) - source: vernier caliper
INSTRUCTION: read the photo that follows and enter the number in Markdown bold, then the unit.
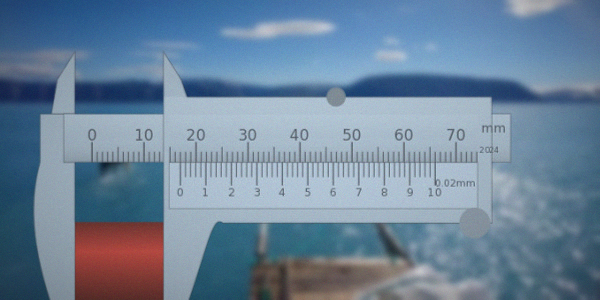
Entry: **17.0** mm
